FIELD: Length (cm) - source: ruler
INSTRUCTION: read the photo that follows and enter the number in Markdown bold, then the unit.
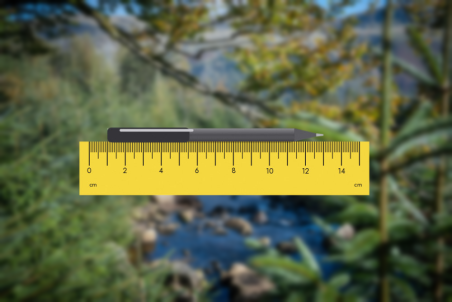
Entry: **12** cm
